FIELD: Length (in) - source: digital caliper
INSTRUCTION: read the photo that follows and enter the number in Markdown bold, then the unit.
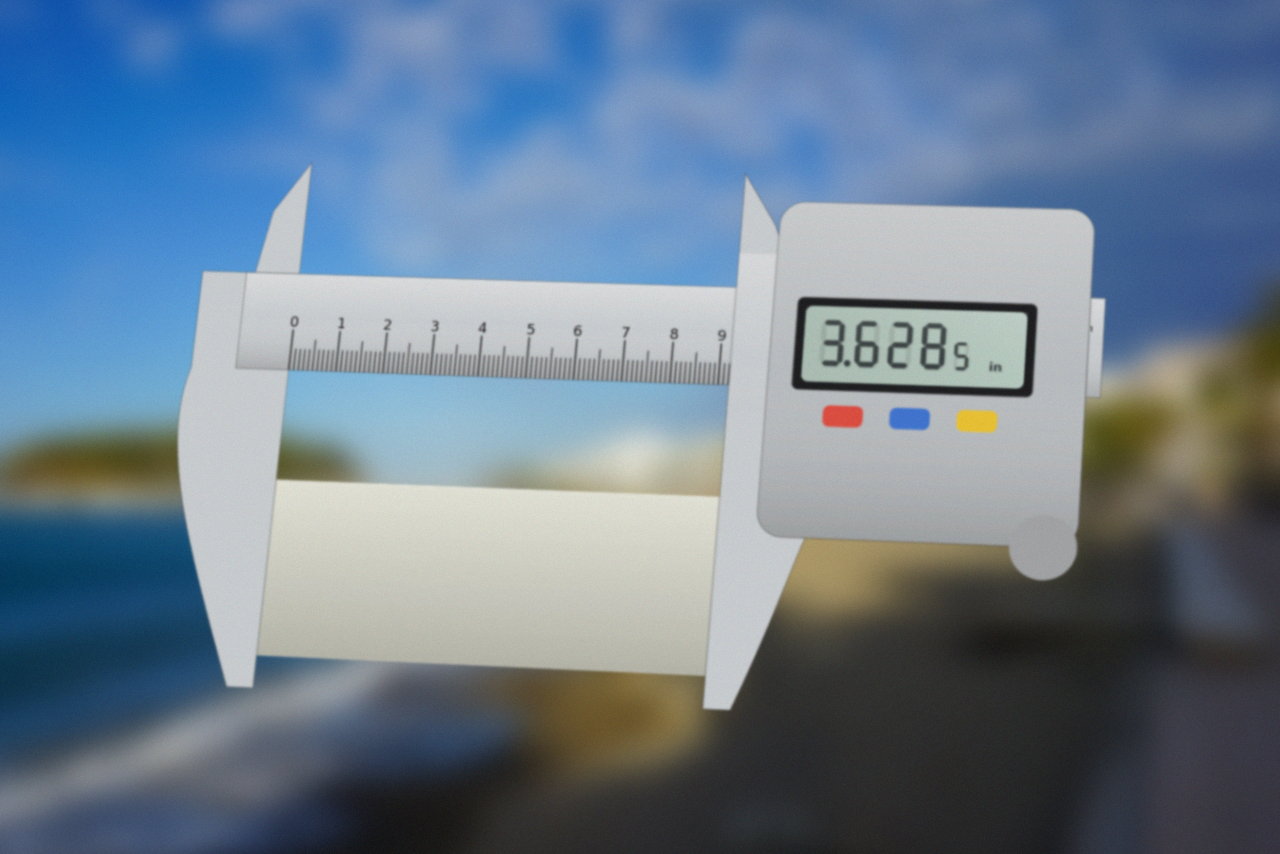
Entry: **3.6285** in
